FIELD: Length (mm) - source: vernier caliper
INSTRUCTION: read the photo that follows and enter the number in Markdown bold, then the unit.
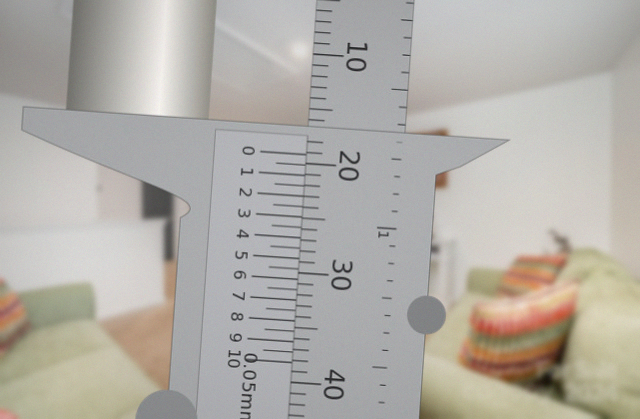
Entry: **19.2** mm
